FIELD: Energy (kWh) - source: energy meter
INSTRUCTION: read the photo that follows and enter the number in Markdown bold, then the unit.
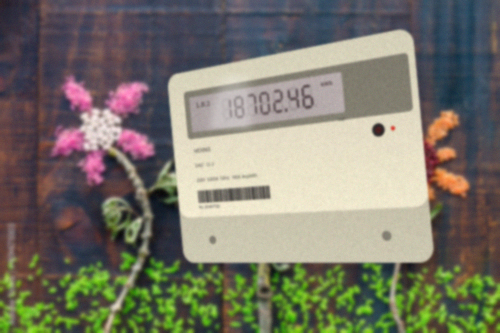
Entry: **18702.46** kWh
